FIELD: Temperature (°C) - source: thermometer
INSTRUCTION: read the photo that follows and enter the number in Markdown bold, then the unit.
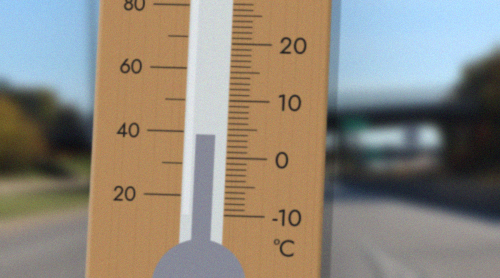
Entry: **4** °C
